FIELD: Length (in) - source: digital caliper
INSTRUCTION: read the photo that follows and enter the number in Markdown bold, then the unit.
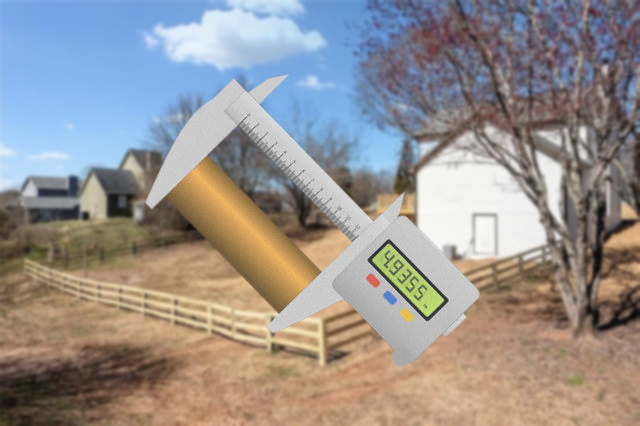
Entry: **4.9355** in
